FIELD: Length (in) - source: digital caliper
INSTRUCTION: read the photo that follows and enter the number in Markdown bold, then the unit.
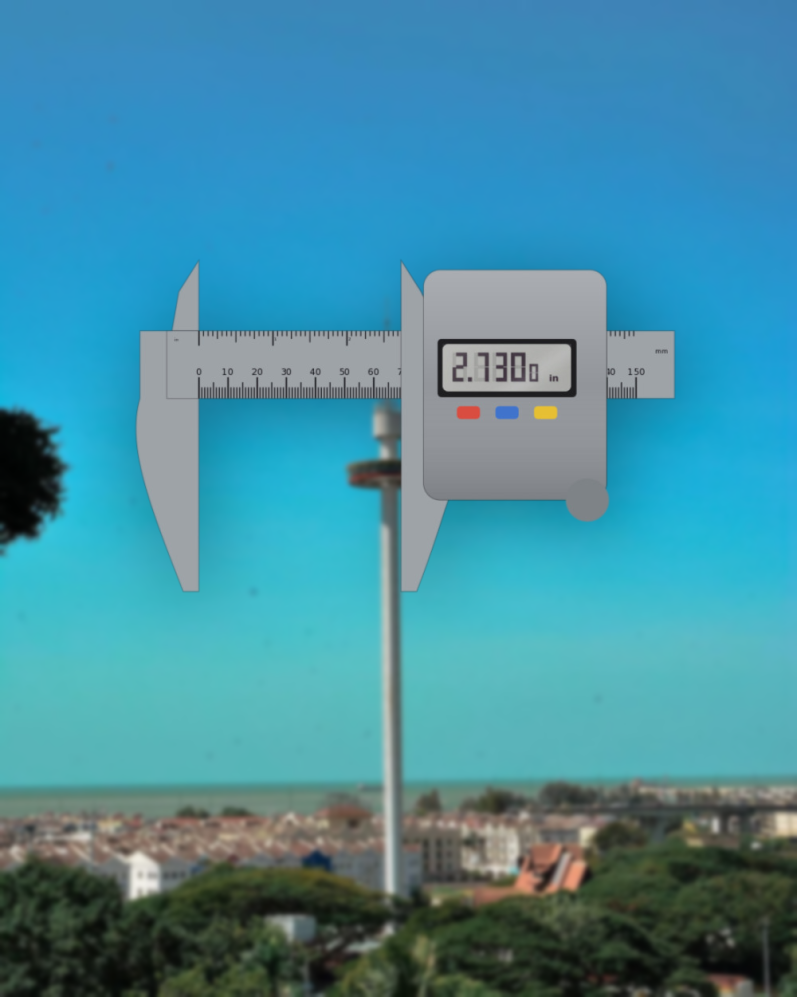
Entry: **2.7300** in
